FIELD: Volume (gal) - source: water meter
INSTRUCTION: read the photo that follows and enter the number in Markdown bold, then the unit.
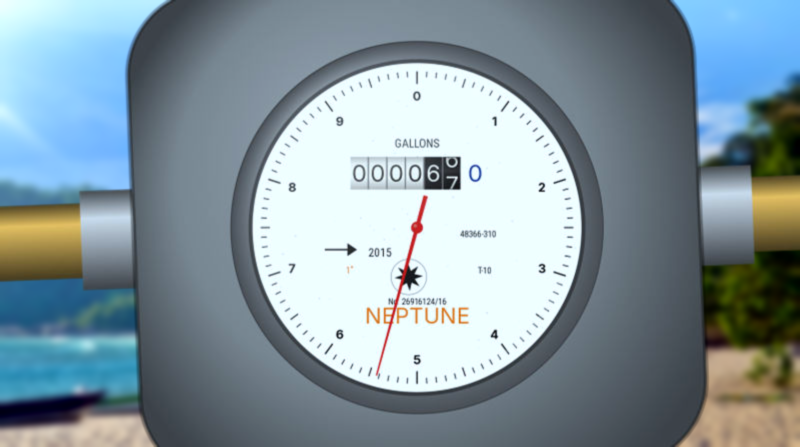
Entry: **665.4** gal
